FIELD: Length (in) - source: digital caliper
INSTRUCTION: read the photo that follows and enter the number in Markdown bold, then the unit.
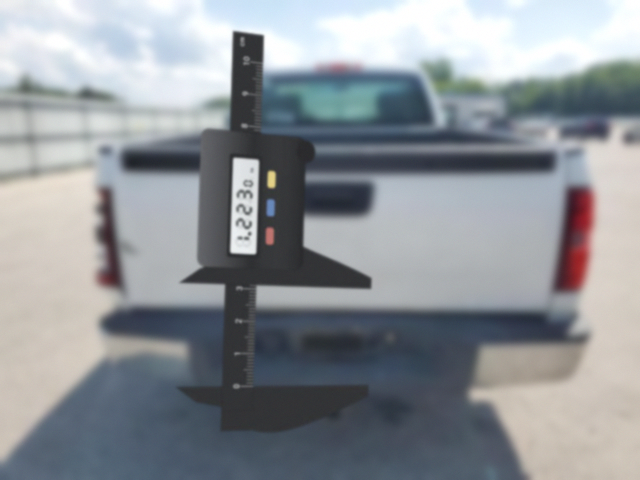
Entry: **1.2230** in
